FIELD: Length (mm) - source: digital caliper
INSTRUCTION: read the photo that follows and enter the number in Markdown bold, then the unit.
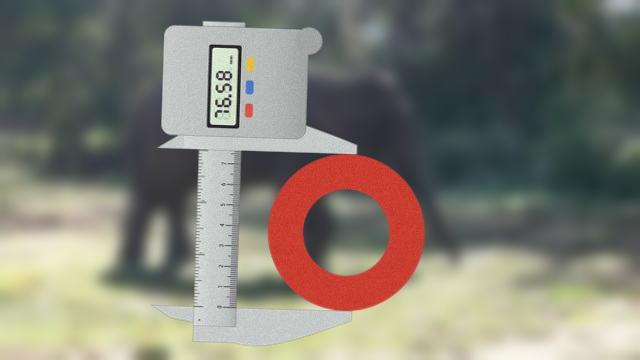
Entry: **76.58** mm
